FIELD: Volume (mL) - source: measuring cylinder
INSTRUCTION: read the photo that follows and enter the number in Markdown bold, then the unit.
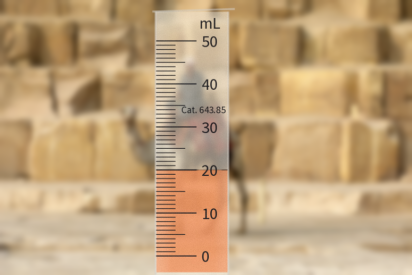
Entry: **20** mL
